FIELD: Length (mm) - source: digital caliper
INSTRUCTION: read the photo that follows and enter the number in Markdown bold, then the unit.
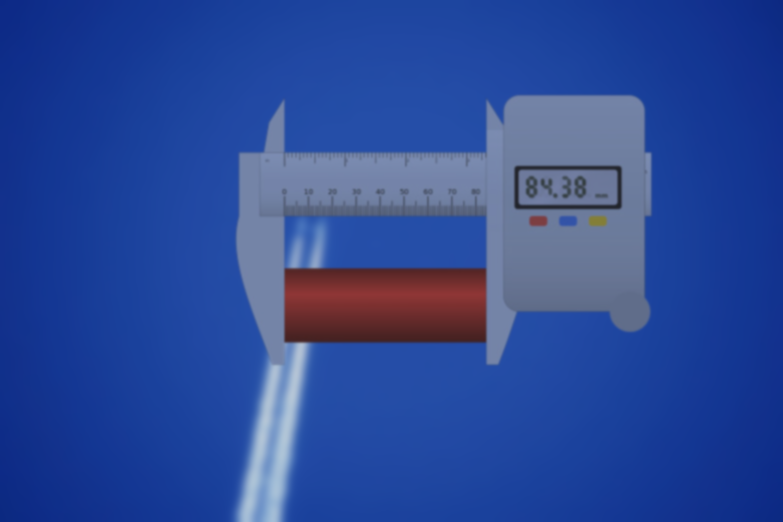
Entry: **84.38** mm
